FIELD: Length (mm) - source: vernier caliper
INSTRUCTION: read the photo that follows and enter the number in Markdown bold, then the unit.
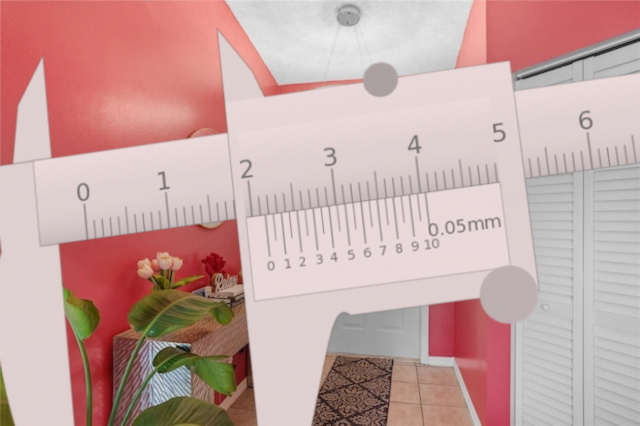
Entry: **21.6** mm
